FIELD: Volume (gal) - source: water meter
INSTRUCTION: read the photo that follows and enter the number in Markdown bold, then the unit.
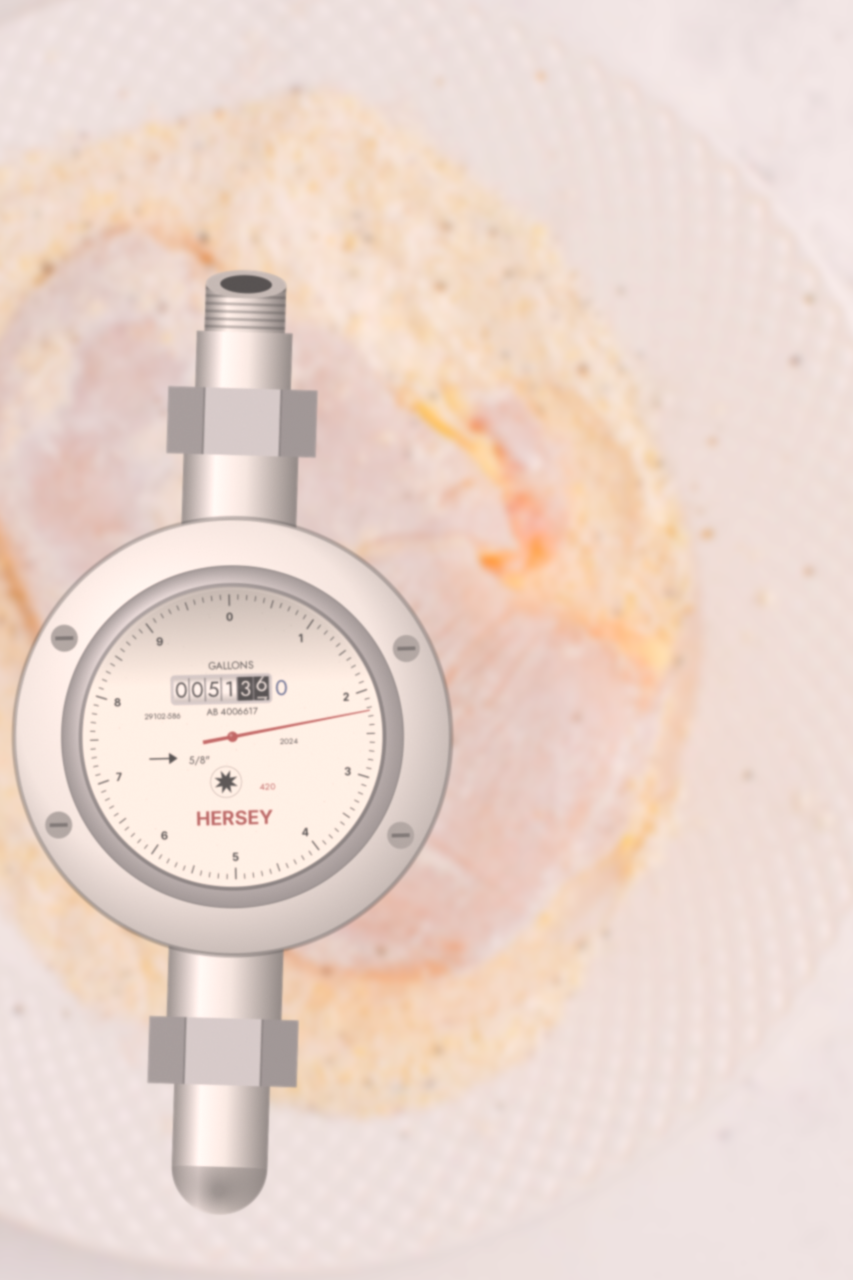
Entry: **51362.2** gal
